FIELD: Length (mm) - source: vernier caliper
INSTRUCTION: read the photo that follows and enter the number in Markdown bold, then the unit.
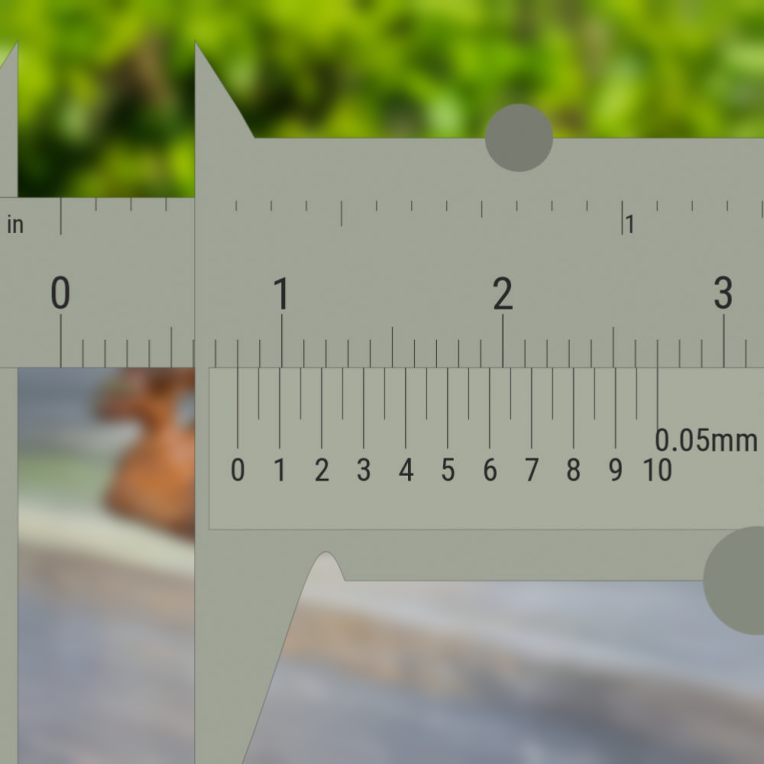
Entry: **8.00** mm
